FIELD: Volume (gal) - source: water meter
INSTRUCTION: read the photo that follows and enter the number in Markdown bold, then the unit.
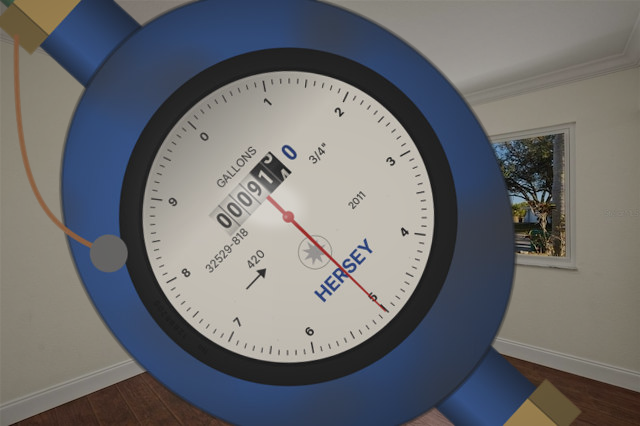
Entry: **9135.0** gal
